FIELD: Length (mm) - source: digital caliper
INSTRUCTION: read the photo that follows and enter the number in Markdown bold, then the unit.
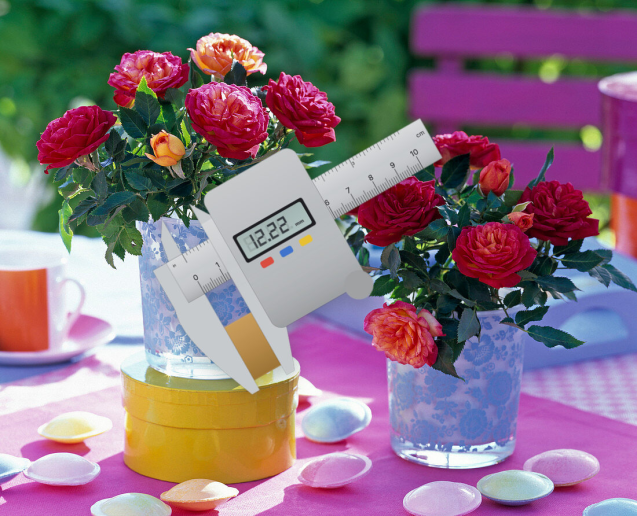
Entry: **12.22** mm
